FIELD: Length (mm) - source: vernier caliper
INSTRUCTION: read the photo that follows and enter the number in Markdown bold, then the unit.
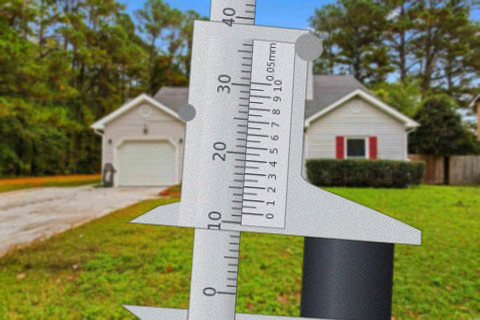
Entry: **11.4** mm
